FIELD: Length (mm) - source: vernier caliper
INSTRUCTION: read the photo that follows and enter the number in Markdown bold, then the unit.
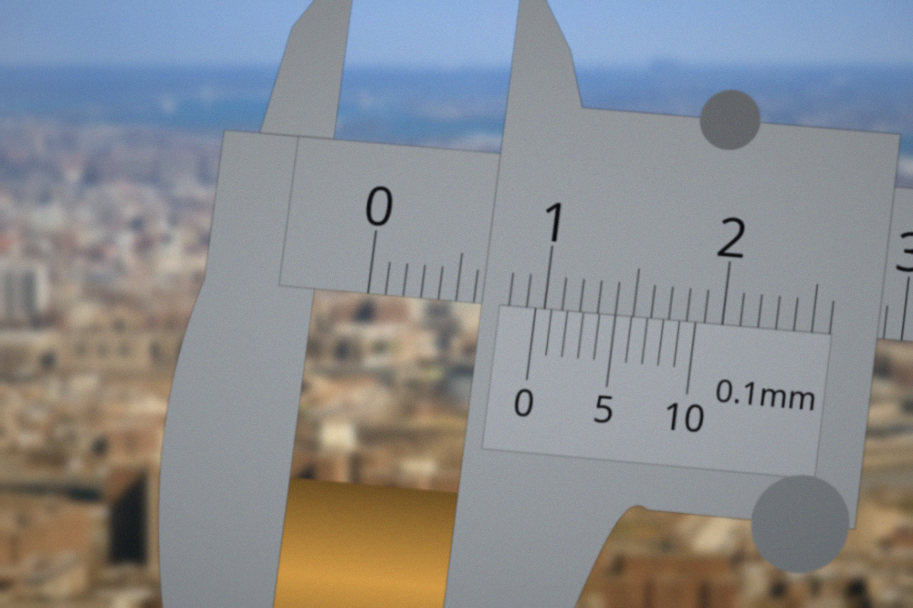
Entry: **9.5** mm
